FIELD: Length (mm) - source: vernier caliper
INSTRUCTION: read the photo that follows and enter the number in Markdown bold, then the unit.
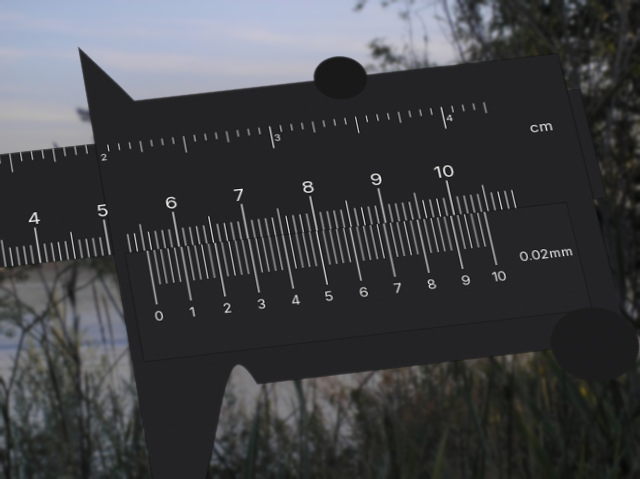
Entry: **55.4** mm
